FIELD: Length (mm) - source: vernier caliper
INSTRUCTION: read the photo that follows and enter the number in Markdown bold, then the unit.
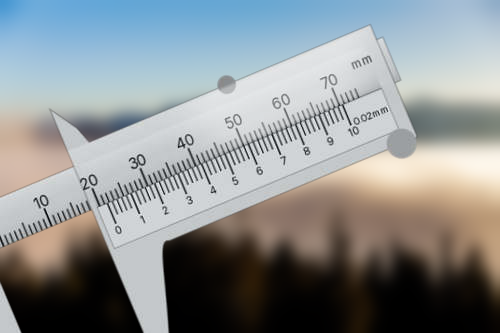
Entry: **21.6** mm
